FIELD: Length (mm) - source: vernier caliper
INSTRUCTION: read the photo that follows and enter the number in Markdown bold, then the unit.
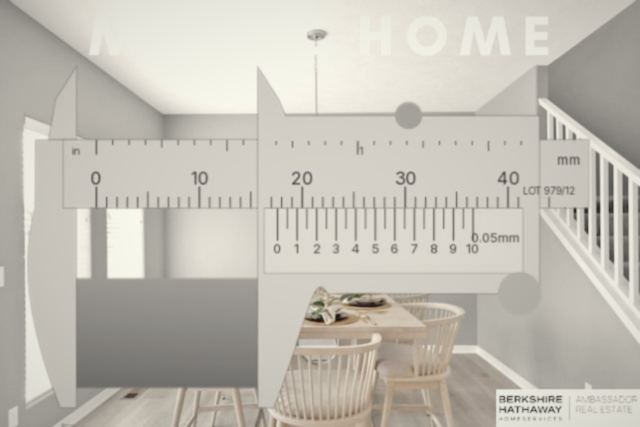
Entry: **17.6** mm
